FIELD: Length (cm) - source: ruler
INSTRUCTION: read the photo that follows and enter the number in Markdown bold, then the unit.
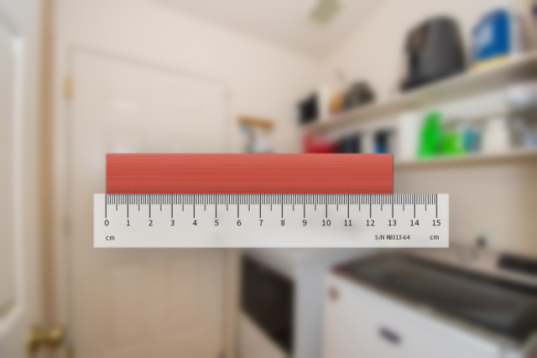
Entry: **13** cm
